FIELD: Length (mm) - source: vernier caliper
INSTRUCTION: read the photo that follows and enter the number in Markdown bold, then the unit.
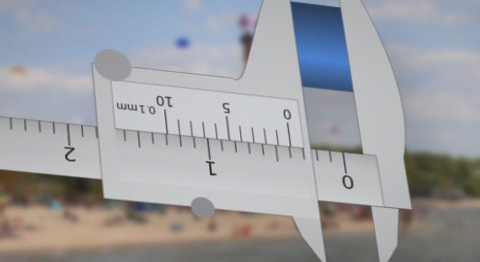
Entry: **3.9** mm
